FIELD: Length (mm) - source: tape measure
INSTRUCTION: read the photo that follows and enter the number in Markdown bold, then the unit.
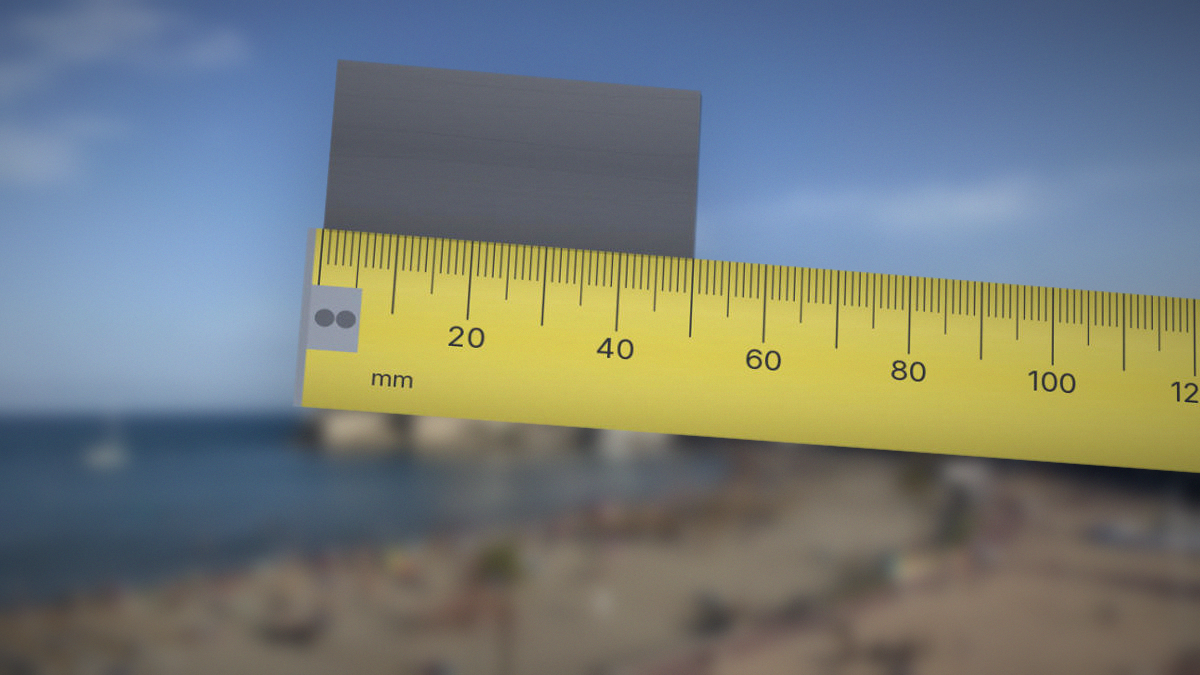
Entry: **50** mm
